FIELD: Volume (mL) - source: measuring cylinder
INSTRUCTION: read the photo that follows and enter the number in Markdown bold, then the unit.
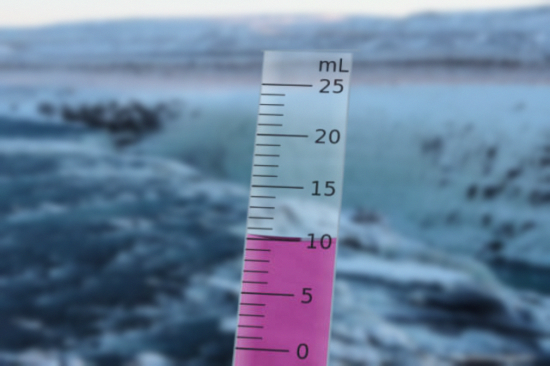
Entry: **10** mL
